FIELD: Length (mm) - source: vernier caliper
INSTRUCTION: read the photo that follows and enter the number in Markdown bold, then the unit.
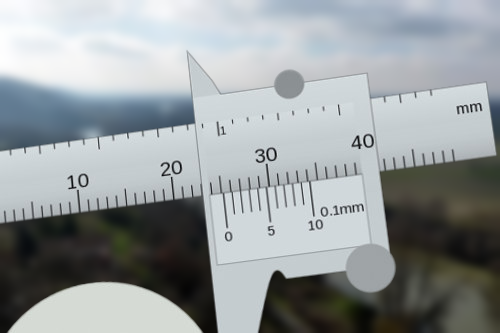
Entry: **25.2** mm
